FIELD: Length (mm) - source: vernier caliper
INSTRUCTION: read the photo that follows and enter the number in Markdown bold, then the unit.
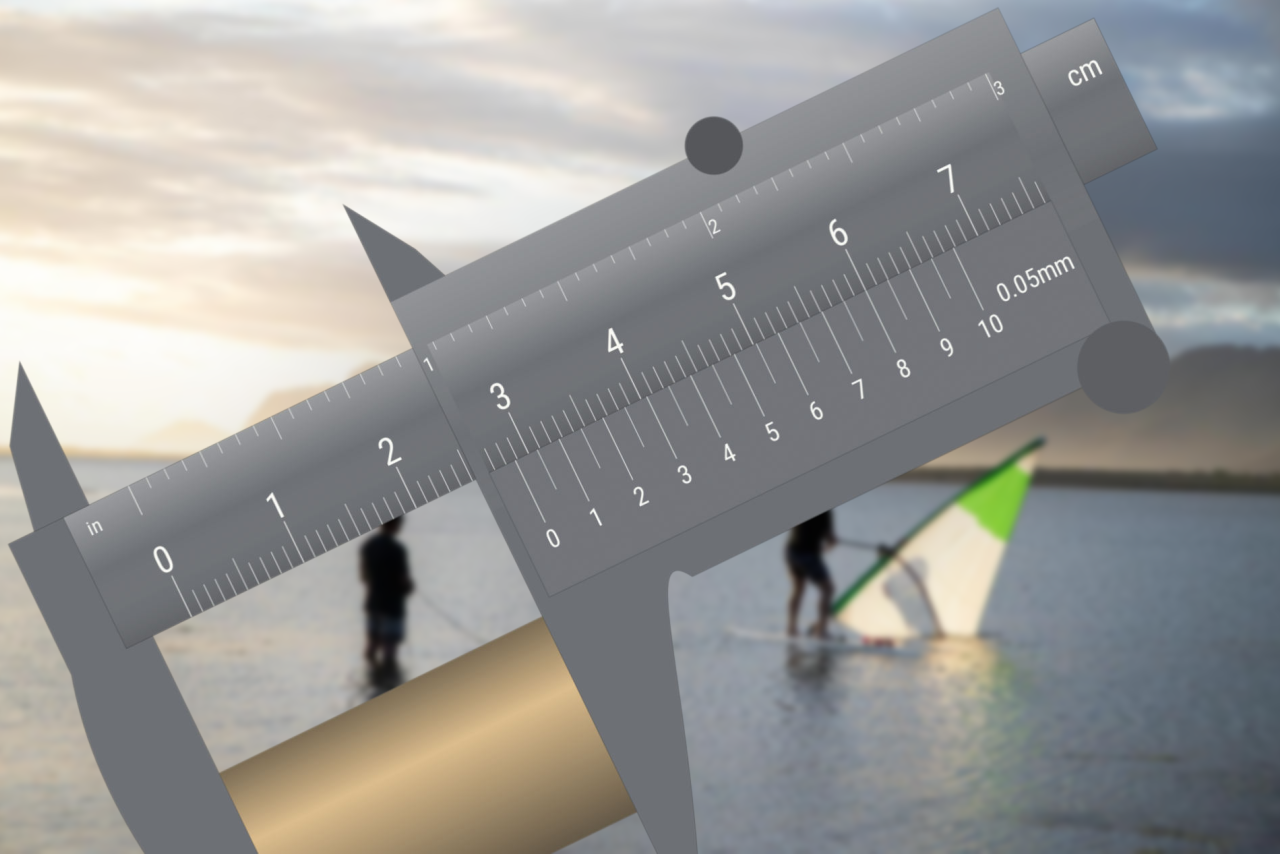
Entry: **28.8** mm
